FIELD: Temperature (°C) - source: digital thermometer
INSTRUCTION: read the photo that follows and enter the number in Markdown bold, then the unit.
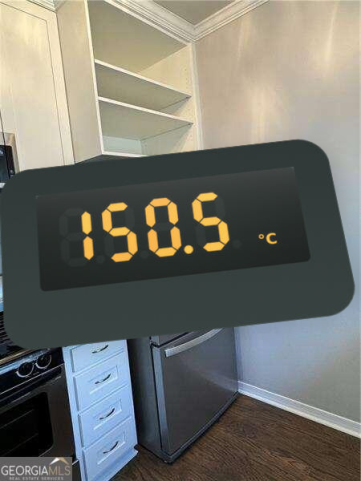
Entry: **150.5** °C
